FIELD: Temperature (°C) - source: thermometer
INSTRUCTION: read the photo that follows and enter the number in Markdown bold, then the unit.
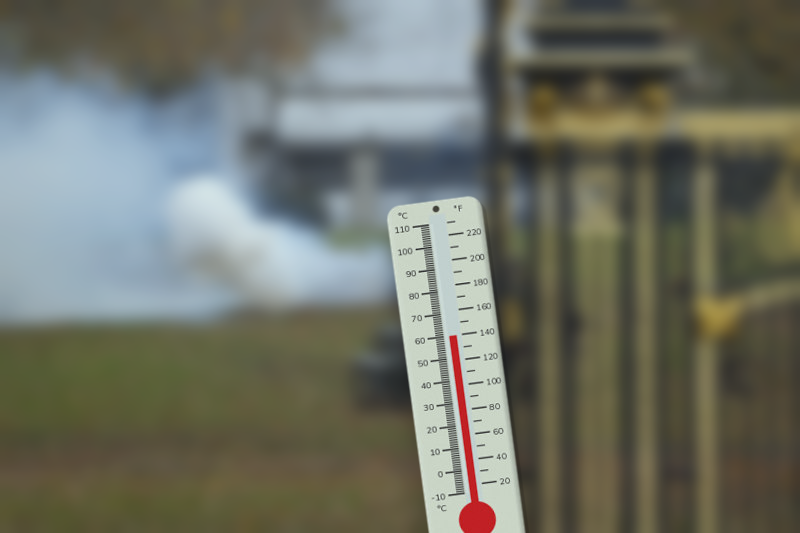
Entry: **60** °C
